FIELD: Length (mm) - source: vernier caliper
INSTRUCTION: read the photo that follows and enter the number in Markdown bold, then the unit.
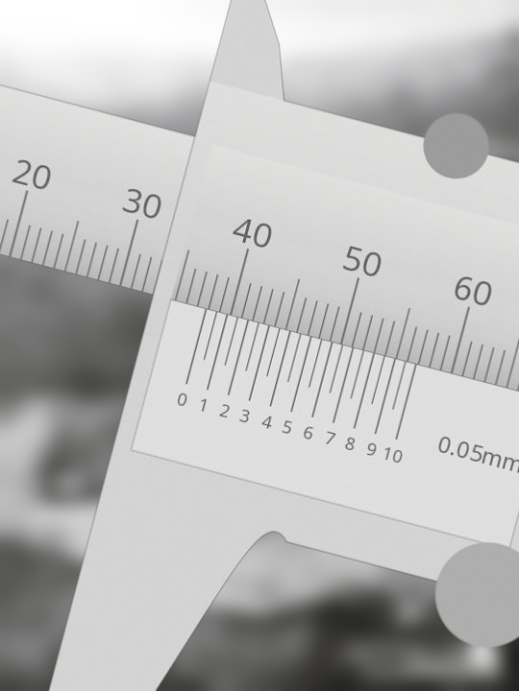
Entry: **37.8** mm
